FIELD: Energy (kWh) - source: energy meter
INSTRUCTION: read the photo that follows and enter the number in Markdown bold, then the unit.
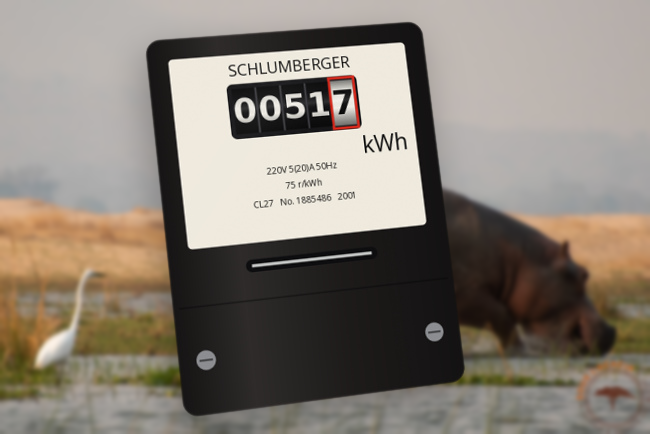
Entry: **51.7** kWh
